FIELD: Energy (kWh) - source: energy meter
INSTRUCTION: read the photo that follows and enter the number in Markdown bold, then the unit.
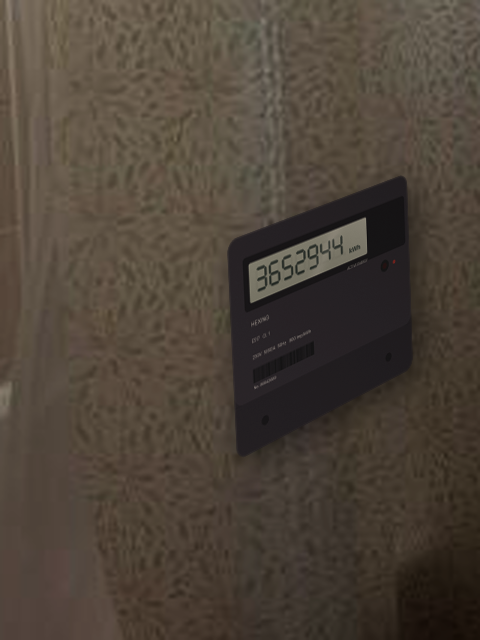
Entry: **3652944** kWh
